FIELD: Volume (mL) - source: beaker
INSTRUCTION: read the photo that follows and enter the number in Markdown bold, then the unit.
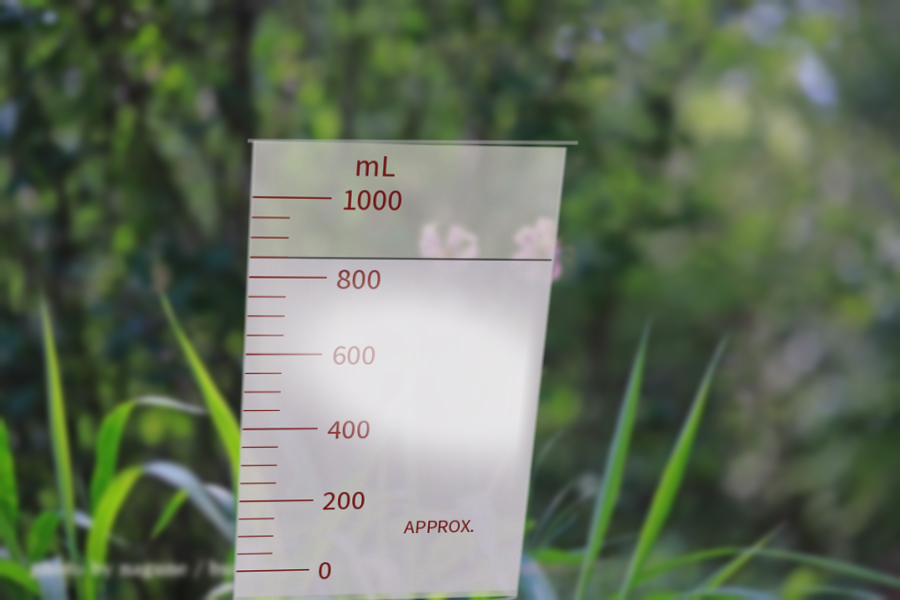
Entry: **850** mL
